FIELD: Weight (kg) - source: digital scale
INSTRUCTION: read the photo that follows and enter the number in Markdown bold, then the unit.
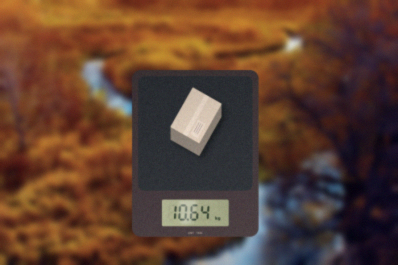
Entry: **10.64** kg
